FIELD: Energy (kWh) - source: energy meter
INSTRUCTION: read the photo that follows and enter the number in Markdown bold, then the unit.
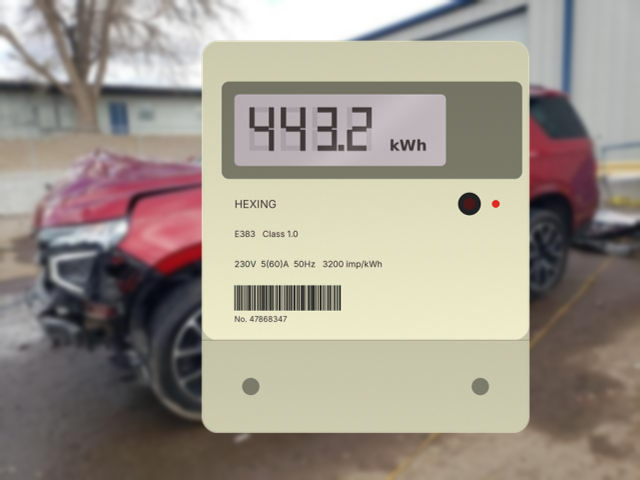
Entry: **443.2** kWh
